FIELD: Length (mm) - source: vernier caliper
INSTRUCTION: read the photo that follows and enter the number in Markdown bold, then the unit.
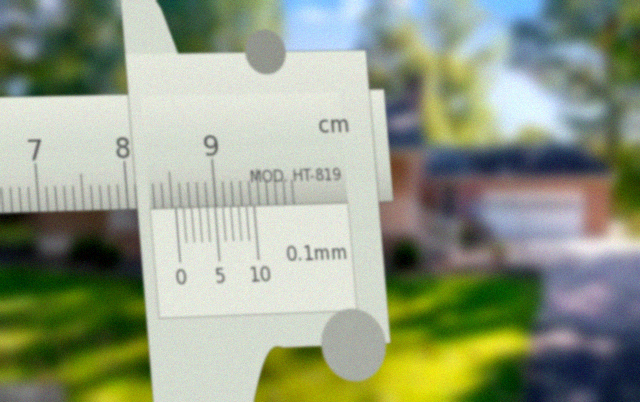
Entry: **85.4** mm
